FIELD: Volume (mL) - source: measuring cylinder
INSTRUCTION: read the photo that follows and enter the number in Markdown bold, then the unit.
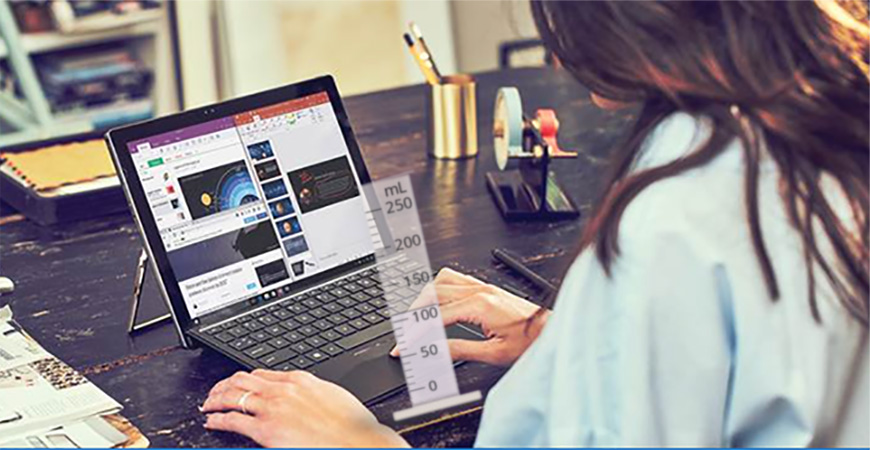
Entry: **110** mL
